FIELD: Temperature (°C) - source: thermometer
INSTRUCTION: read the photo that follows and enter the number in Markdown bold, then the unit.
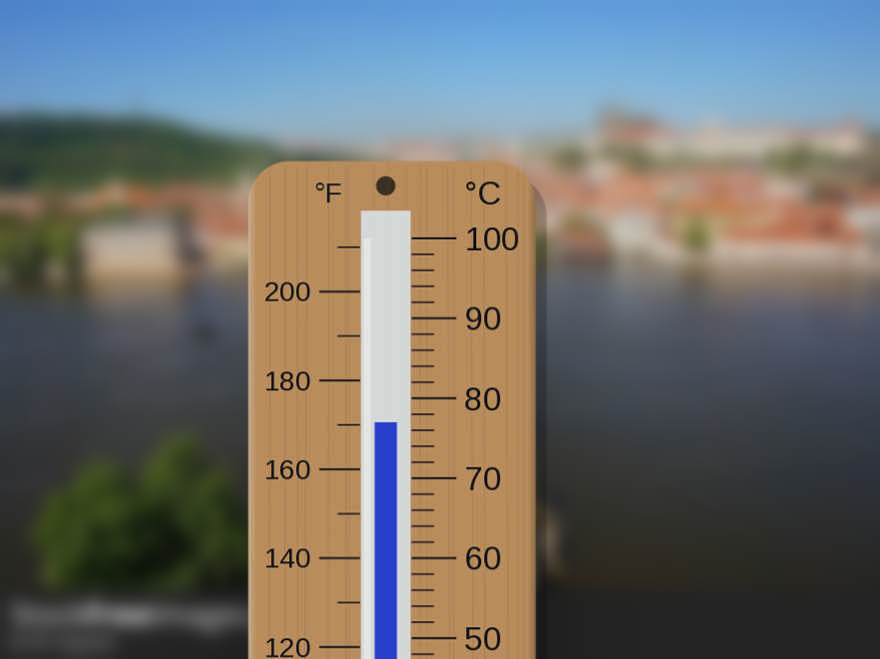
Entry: **77** °C
